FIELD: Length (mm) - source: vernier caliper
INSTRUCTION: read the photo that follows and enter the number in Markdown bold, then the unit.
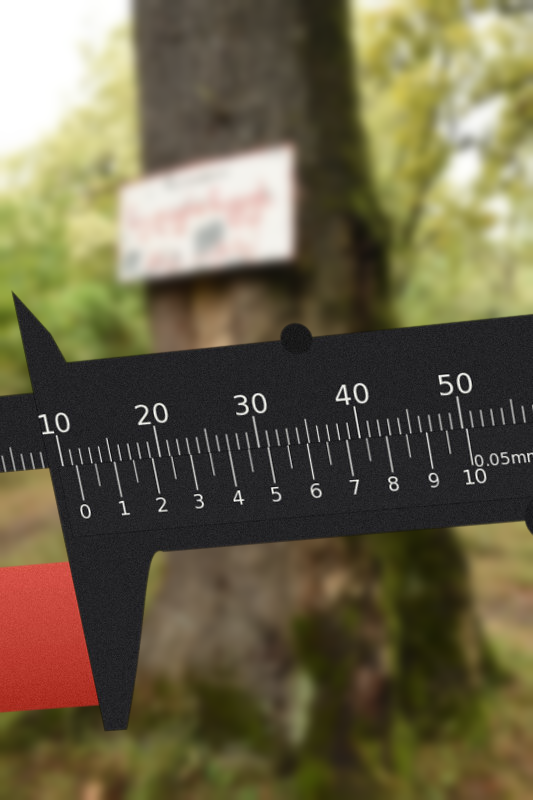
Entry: **11.4** mm
